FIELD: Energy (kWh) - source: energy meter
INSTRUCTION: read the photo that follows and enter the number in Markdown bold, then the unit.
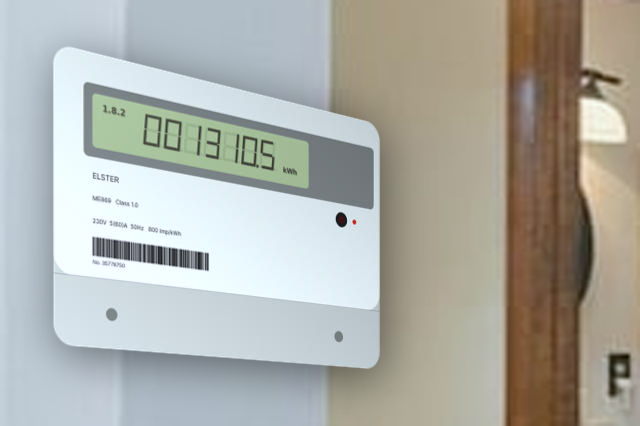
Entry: **1310.5** kWh
